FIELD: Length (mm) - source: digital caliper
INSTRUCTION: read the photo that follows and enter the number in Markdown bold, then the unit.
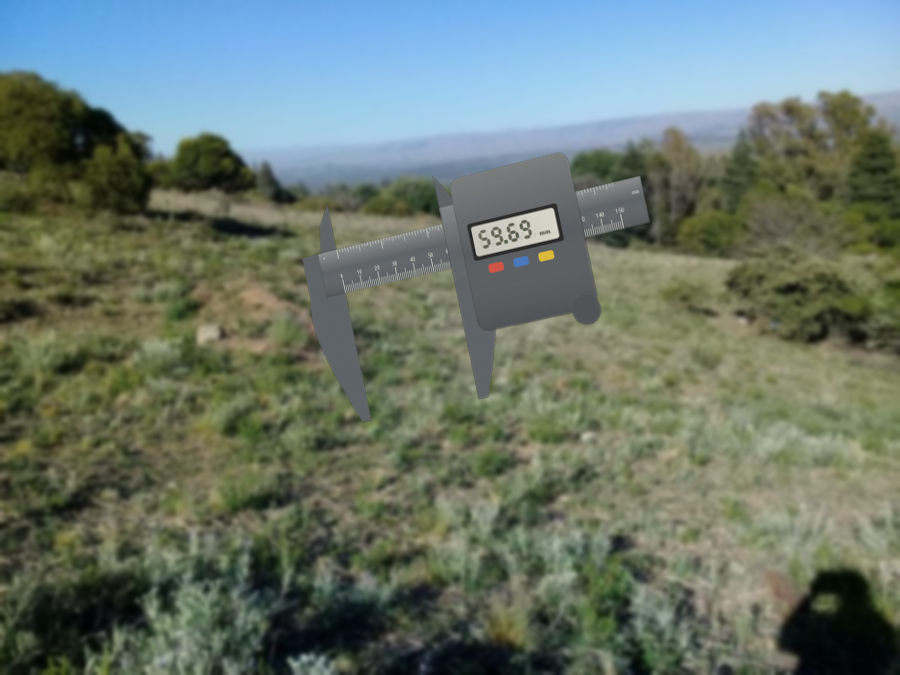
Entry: **59.69** mm
